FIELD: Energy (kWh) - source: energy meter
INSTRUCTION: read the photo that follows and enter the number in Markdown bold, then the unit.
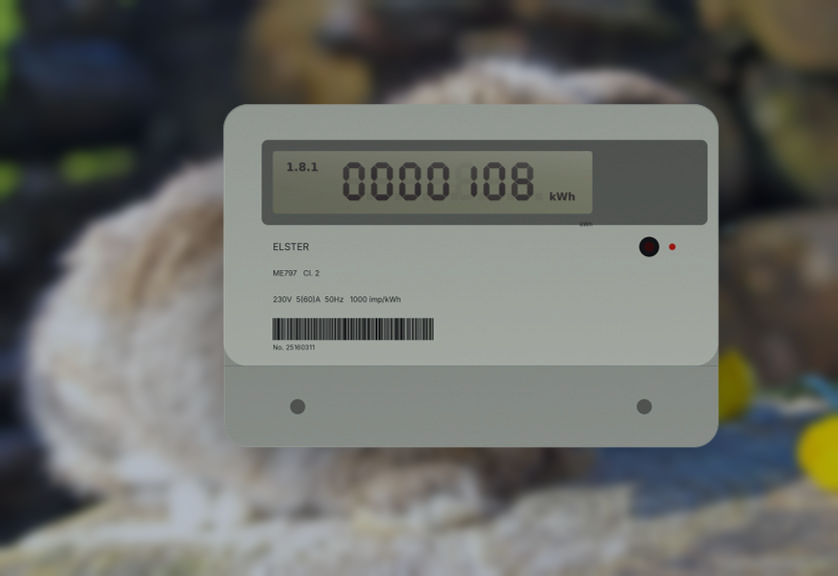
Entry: **108** kWh
